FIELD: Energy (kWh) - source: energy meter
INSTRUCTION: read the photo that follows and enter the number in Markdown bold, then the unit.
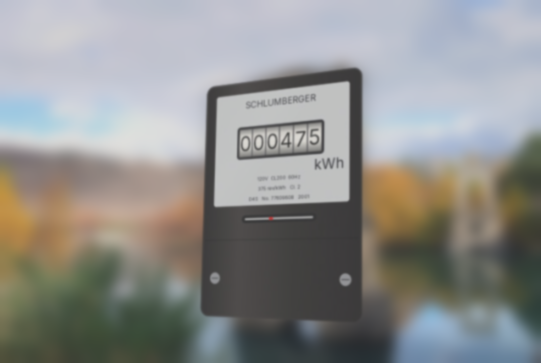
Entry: **475** kWh
